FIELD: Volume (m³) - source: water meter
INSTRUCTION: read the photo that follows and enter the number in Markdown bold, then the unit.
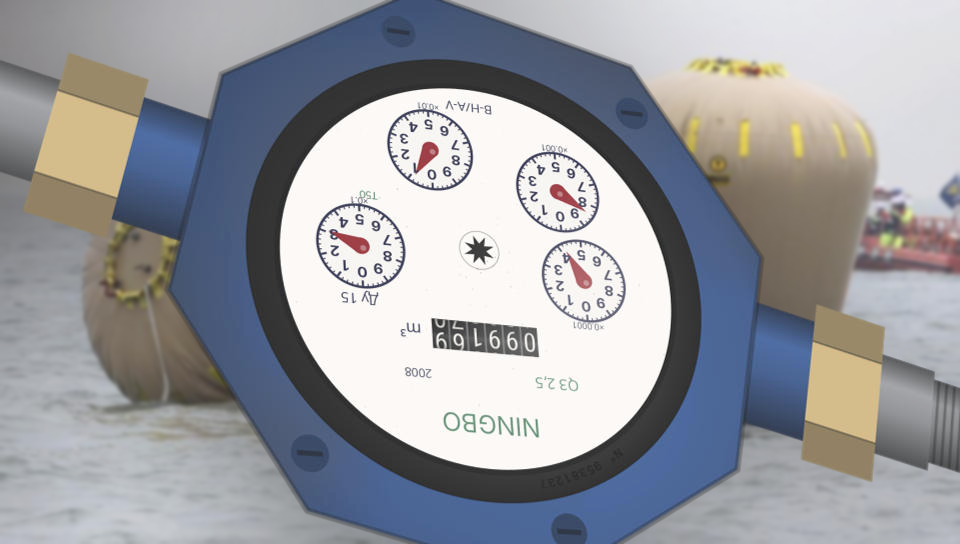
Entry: **99169.3084** m³
